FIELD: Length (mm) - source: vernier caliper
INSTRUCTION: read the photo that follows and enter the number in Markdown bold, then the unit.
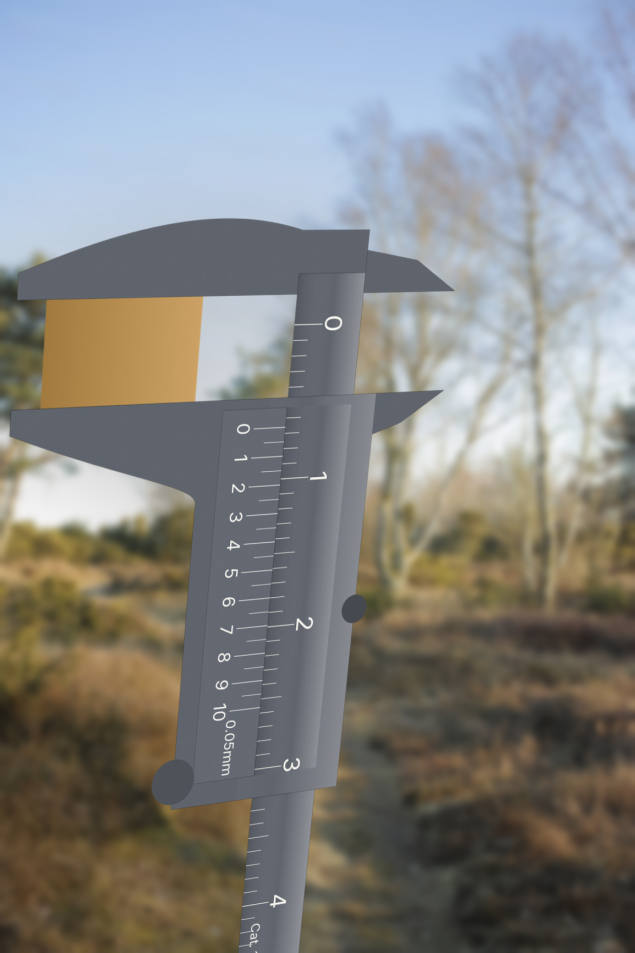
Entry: **6.6** mm
